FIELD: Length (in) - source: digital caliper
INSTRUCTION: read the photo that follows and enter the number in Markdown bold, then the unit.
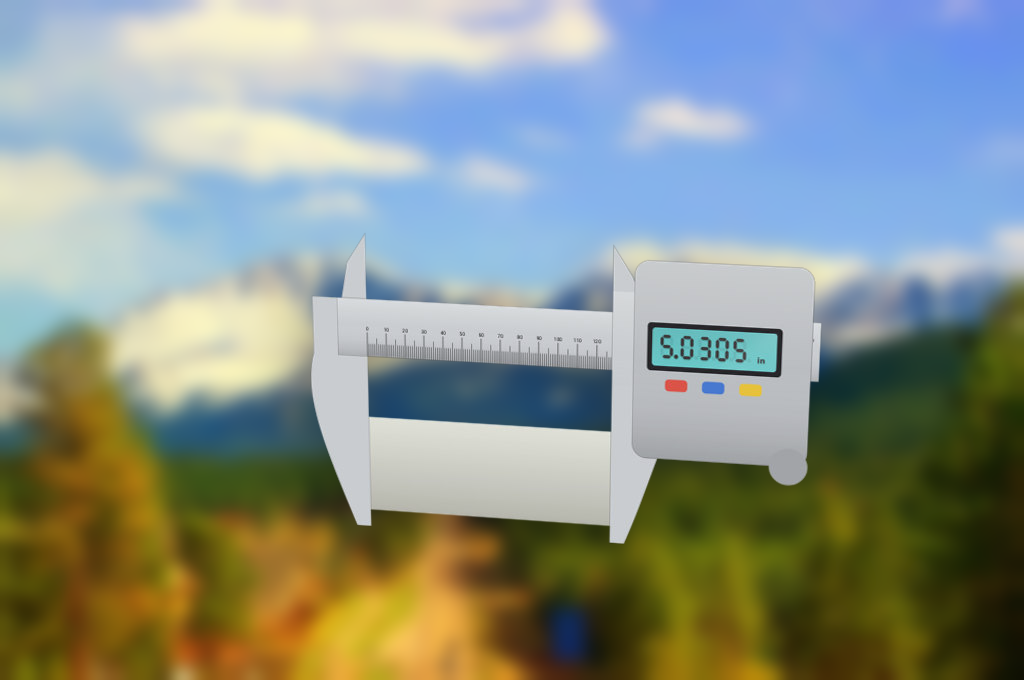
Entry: **5.0305** in
